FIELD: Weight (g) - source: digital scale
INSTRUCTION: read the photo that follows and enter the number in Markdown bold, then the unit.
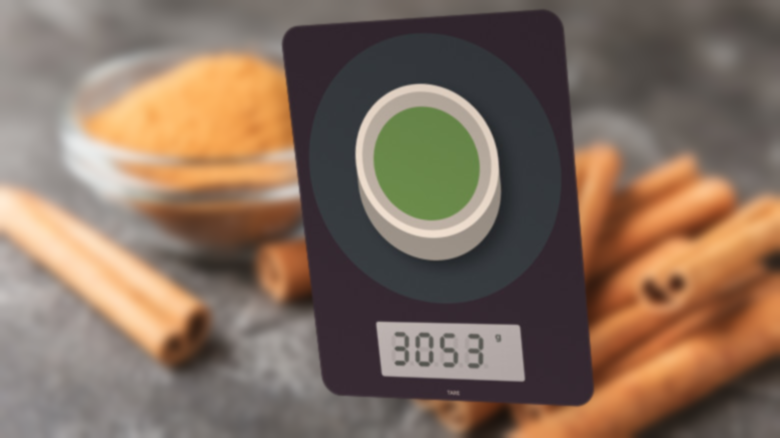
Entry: **3053** g
